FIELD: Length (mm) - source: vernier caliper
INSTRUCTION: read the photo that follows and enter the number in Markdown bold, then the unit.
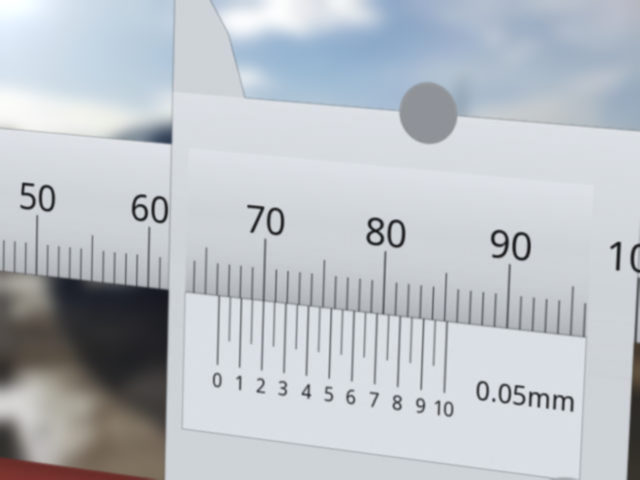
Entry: **66.2** mm
